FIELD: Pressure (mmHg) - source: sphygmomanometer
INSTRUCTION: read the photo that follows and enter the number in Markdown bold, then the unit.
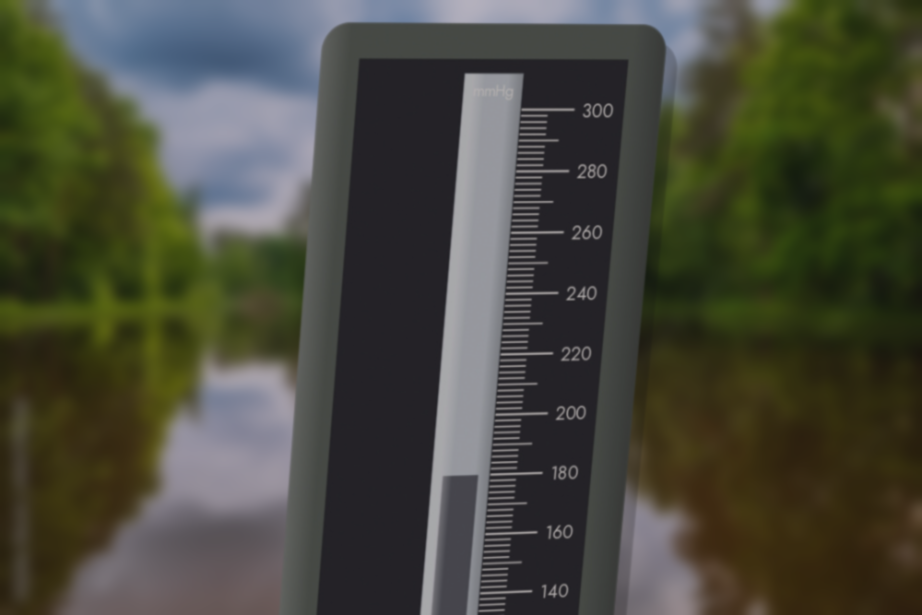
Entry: **180** mmHg
